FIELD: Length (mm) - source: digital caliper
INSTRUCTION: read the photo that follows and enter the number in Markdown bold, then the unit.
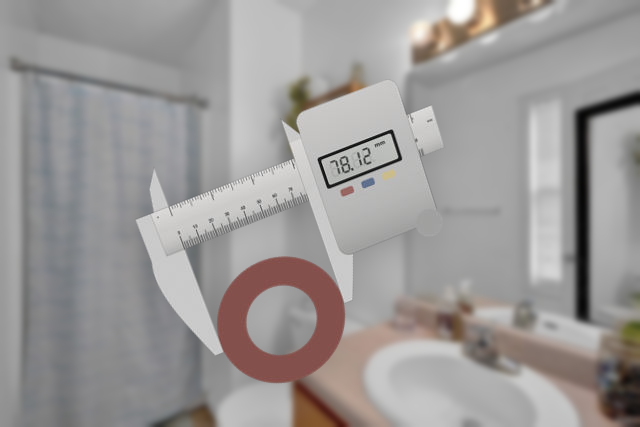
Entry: **78.12** mm
